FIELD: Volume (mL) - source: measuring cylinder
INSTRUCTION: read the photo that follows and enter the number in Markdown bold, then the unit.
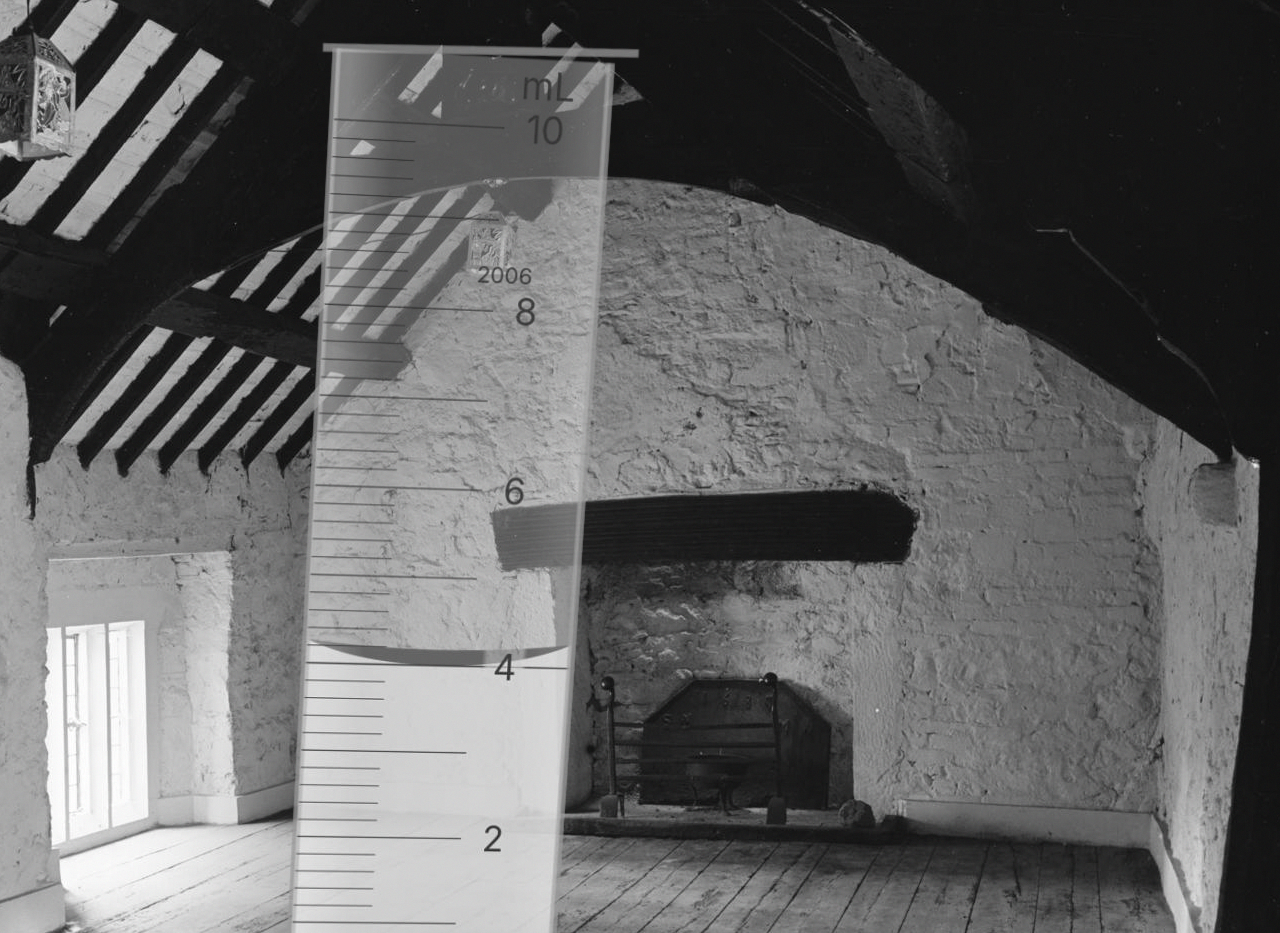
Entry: **4** mL
